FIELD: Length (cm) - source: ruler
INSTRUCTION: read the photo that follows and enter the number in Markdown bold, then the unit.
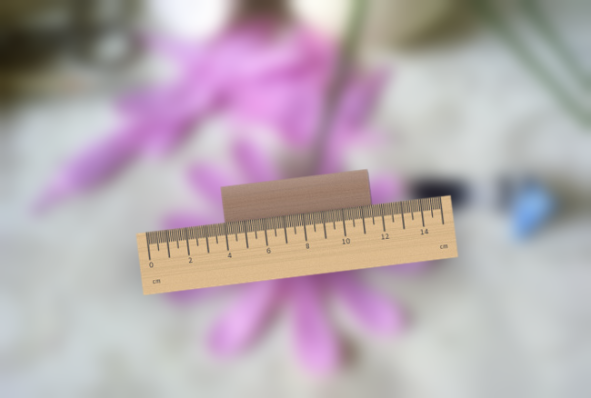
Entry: **7.5** cm
